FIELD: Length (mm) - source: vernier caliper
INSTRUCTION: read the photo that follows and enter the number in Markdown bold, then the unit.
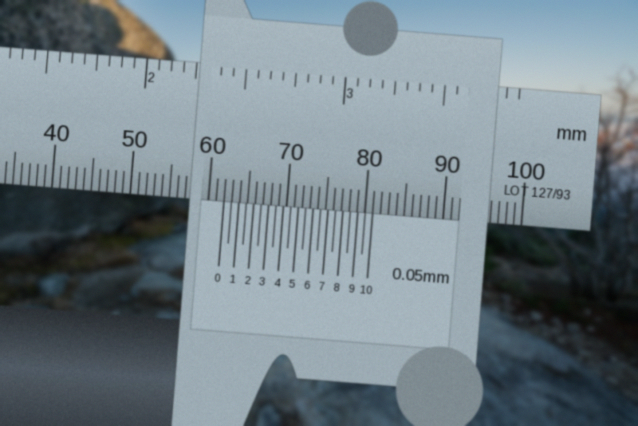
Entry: **62.0** mm
